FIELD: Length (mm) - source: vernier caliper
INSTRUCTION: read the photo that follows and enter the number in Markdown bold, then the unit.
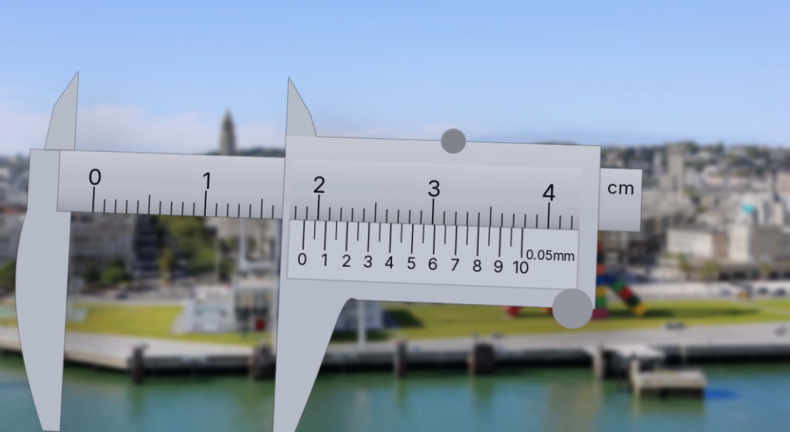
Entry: **18.8** mm
